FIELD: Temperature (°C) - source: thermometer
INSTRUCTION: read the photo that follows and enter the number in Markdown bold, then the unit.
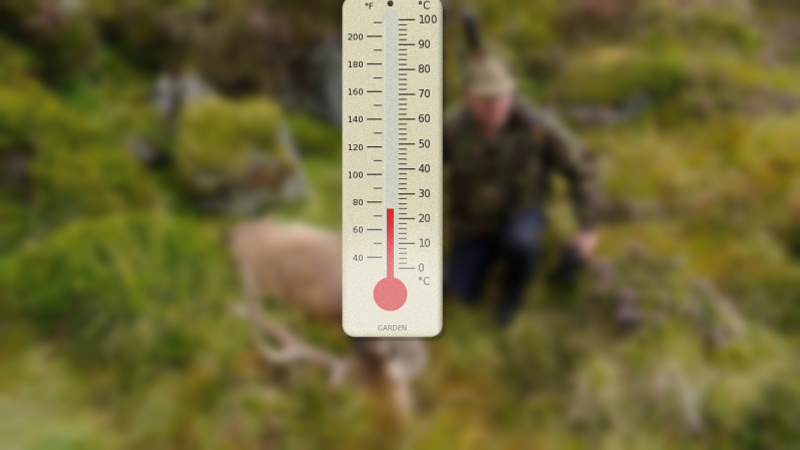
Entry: **24** °C
